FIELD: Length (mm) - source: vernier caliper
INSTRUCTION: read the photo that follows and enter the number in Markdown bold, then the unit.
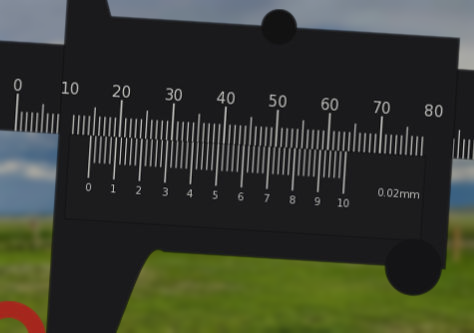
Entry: **14.5** mm
